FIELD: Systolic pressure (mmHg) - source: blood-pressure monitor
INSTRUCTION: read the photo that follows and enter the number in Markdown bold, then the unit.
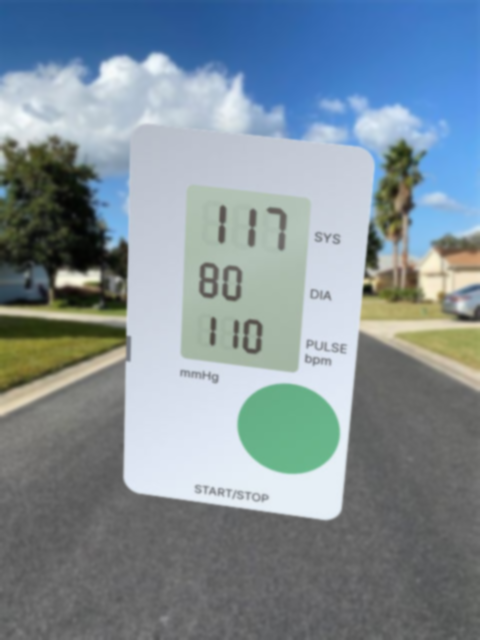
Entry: **117** mmHg
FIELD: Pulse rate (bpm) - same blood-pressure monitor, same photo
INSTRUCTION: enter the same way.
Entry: **110** bpm
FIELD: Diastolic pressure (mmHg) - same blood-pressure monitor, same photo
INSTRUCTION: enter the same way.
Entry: **80** mmHg
